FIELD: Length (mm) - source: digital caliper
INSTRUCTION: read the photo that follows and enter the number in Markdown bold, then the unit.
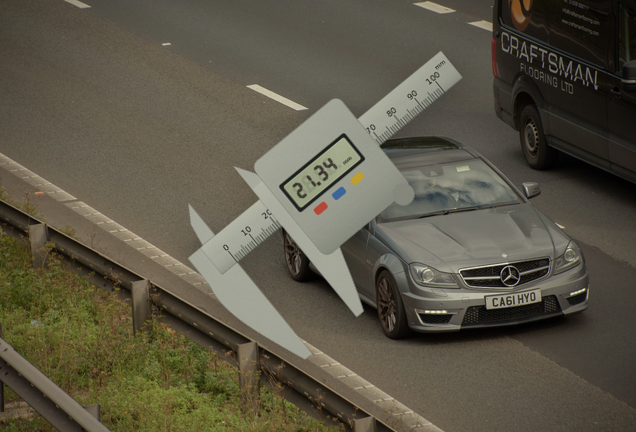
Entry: **21.34** mm
